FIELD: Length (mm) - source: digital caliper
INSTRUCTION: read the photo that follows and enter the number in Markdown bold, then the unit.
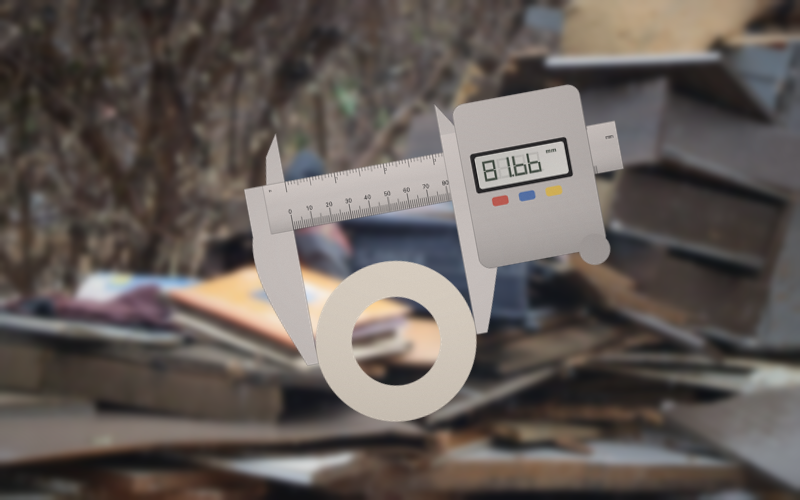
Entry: **81.66** mm
